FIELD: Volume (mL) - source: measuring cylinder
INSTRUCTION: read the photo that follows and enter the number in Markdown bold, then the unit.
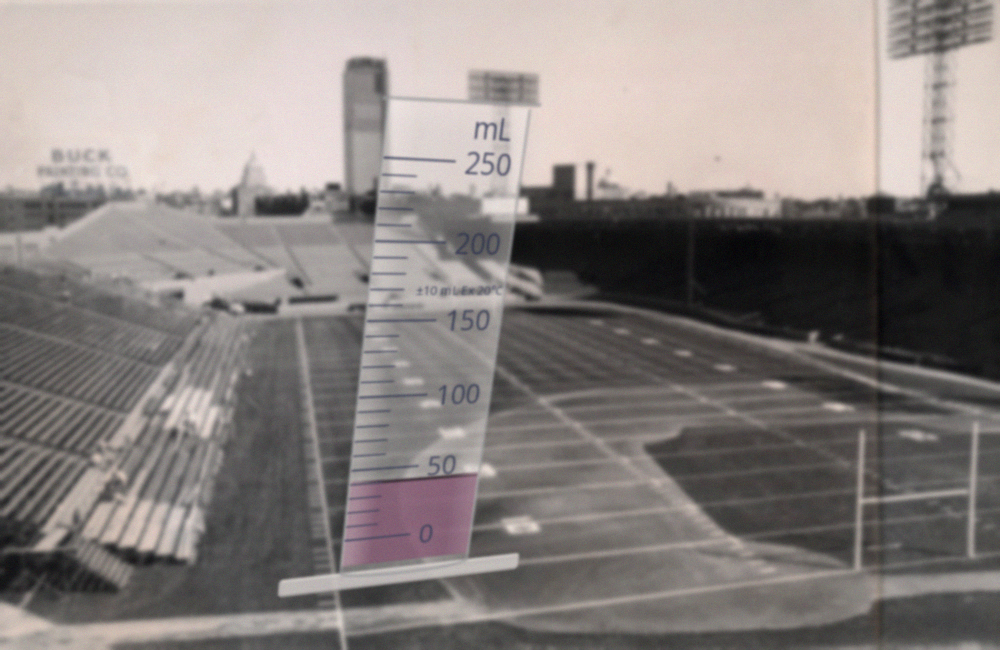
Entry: **40** mL
